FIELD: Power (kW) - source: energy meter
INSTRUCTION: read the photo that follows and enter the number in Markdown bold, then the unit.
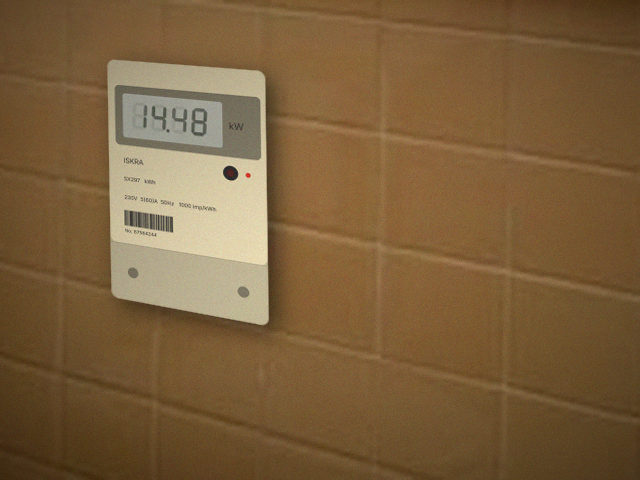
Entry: **14.48** kW
